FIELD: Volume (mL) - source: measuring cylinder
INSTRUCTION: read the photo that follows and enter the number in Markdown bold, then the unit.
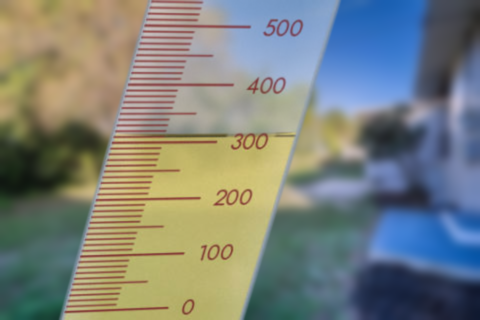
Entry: **310** mL
